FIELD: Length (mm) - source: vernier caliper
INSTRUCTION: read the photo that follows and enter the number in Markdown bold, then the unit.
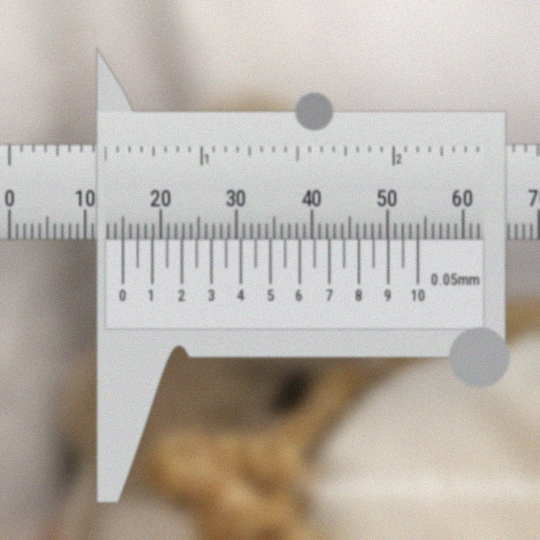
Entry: **15.0** mm
